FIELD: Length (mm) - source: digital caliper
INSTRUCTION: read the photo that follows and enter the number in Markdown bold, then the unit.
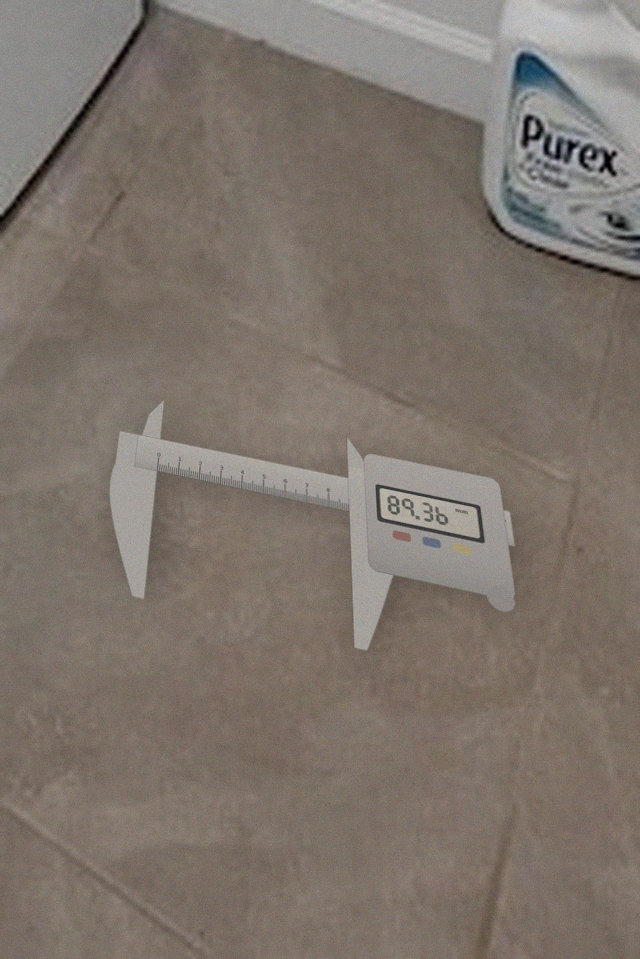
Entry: **89.36** mm
